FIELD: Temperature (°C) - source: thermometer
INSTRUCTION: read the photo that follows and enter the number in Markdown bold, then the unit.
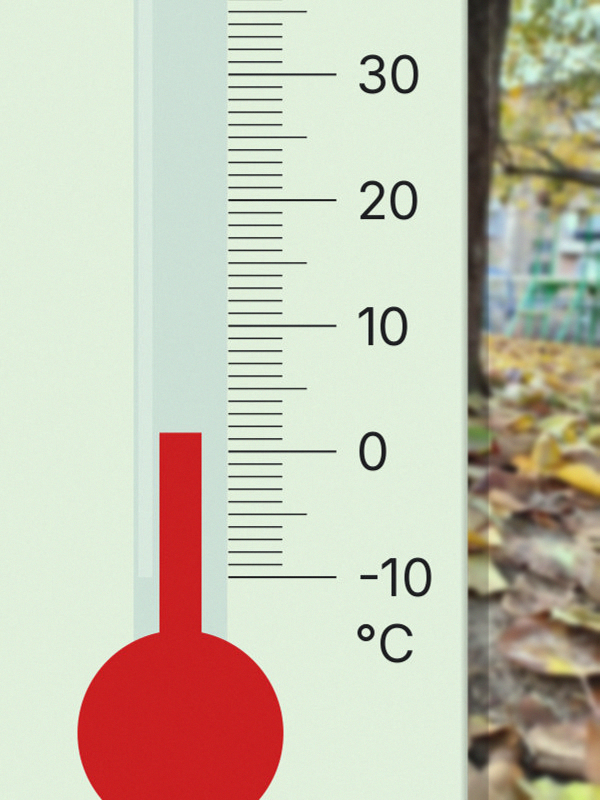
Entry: **1.5** °C
